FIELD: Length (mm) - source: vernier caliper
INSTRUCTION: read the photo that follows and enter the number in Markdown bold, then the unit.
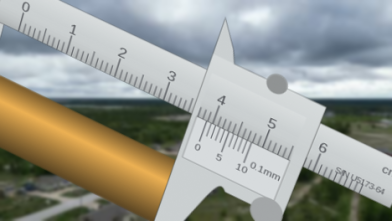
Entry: **38.8** mm
